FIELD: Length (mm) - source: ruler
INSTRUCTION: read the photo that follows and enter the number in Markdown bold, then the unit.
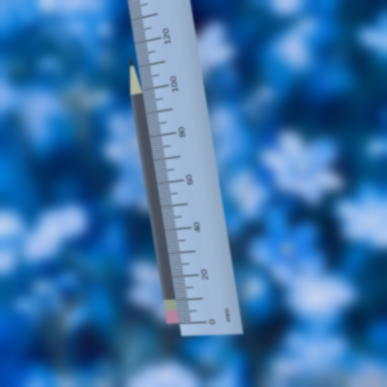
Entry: **115** mm
